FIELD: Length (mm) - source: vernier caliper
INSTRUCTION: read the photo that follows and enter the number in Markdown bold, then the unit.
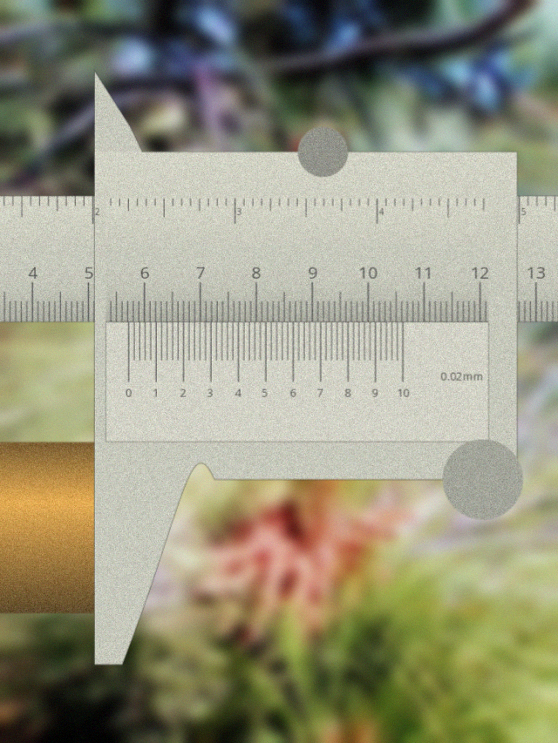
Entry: **57.2** mm
